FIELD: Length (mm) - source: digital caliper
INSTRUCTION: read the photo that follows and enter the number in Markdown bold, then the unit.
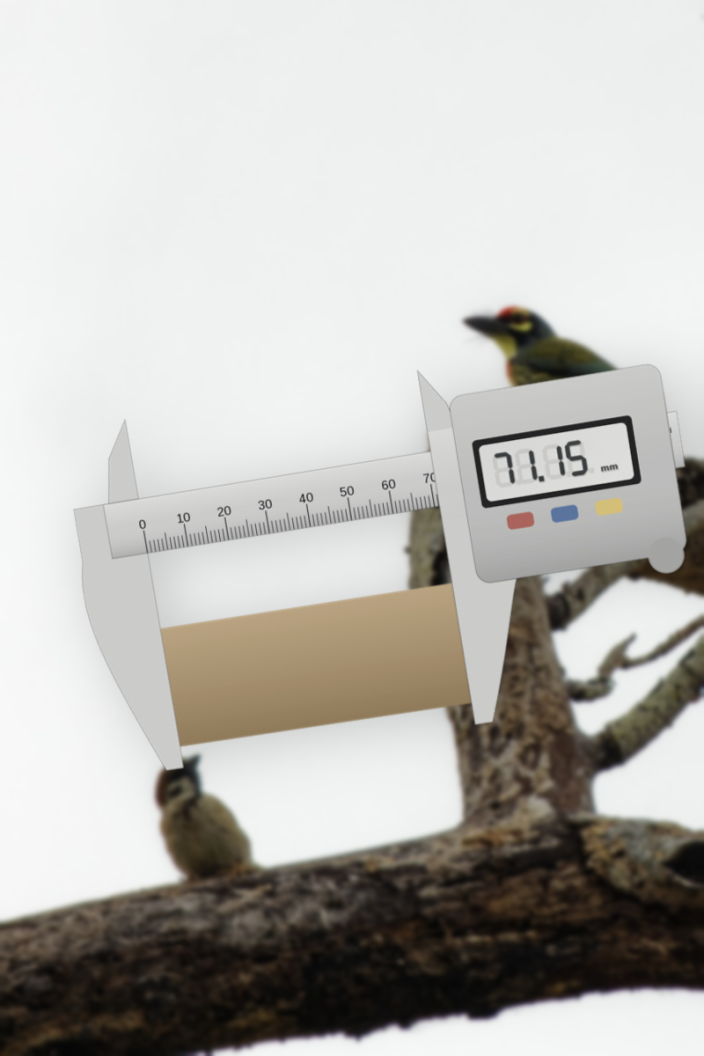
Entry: **71.15** mm
